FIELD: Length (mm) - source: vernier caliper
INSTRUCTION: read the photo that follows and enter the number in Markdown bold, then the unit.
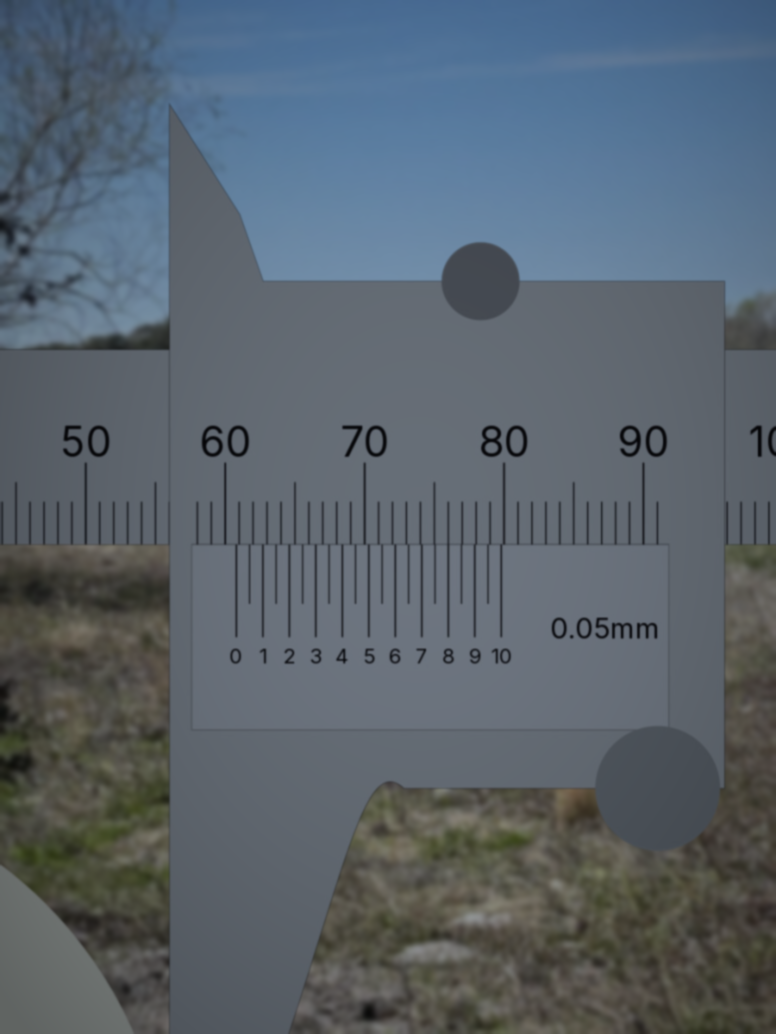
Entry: **60.8** mm
